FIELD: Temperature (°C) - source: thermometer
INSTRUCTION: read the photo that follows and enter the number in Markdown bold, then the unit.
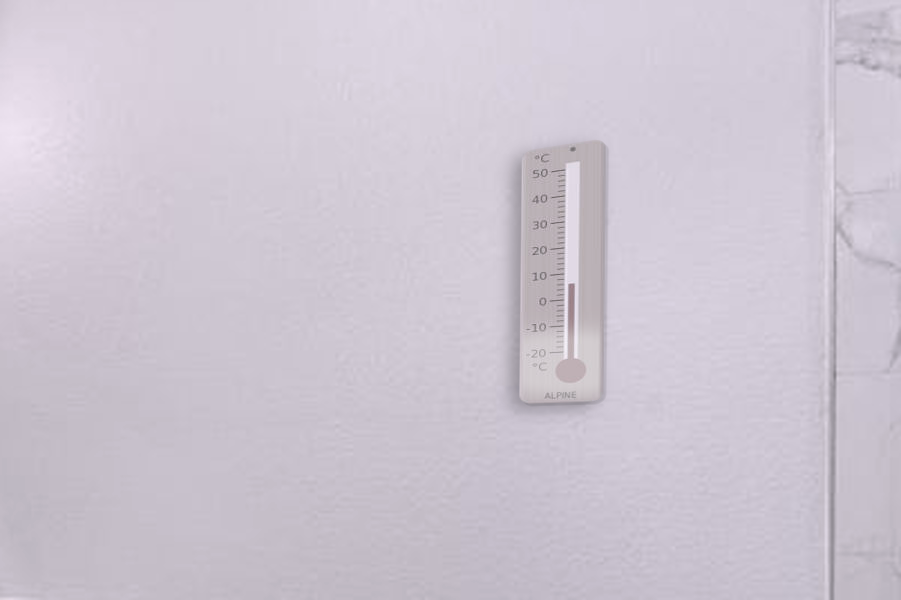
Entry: **6** °C
